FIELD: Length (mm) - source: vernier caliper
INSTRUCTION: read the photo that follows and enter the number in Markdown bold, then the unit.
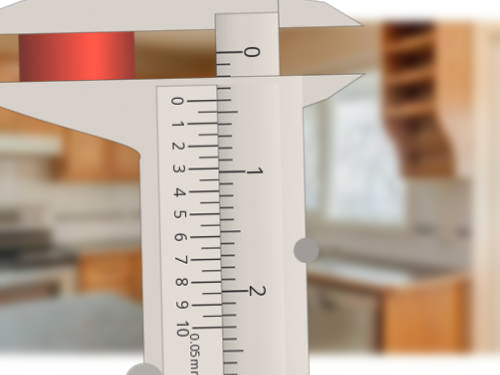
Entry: **4.0** mm
